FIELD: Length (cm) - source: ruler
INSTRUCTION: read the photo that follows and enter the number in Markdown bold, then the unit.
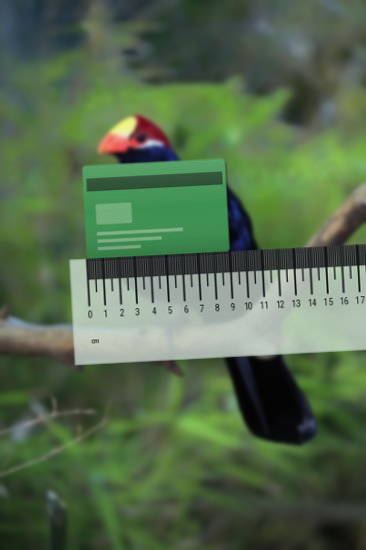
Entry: **9** cm
